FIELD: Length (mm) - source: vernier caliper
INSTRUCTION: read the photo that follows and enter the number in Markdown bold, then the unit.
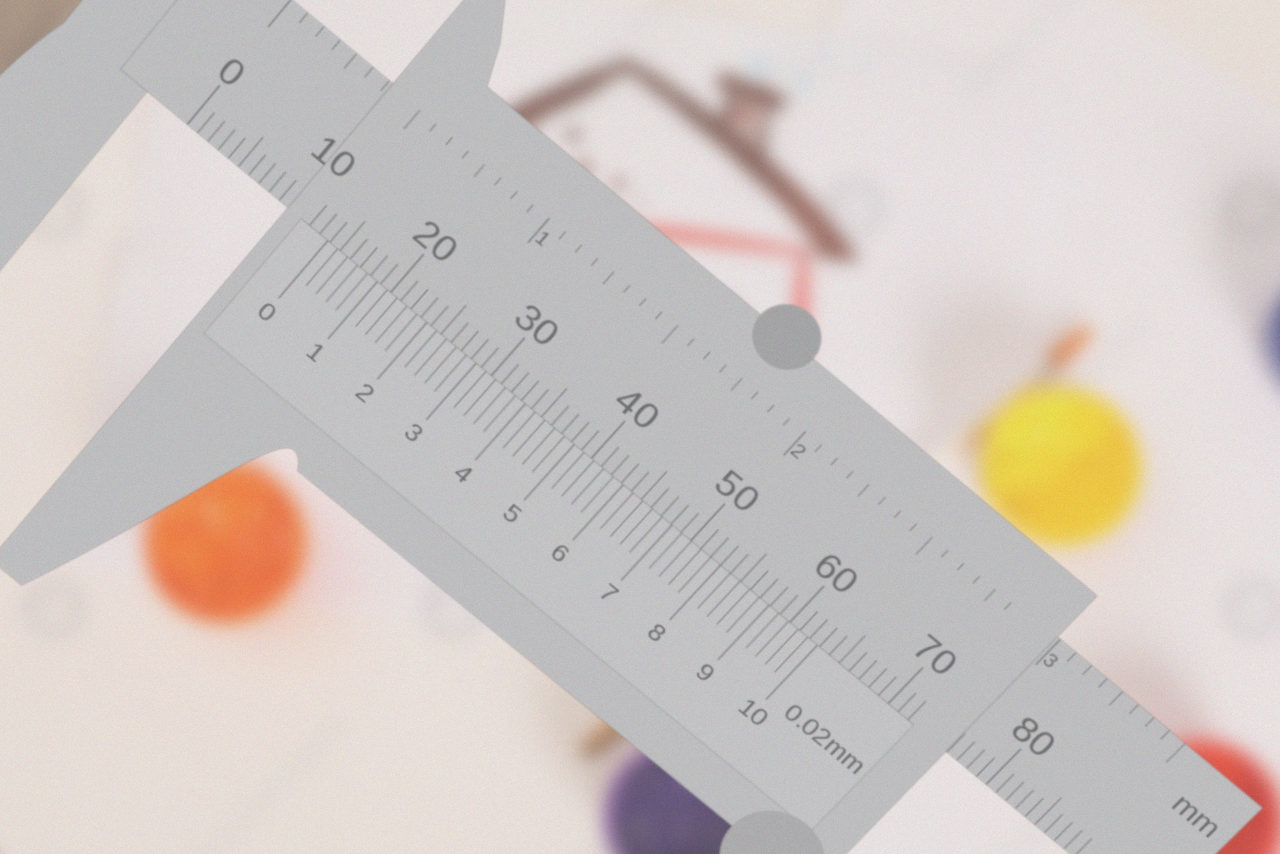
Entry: **13.8** mm
